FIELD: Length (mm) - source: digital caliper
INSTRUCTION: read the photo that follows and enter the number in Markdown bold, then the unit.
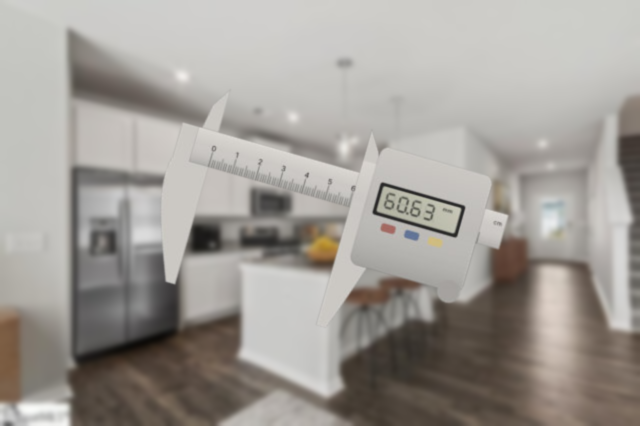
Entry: **60.63** mm
